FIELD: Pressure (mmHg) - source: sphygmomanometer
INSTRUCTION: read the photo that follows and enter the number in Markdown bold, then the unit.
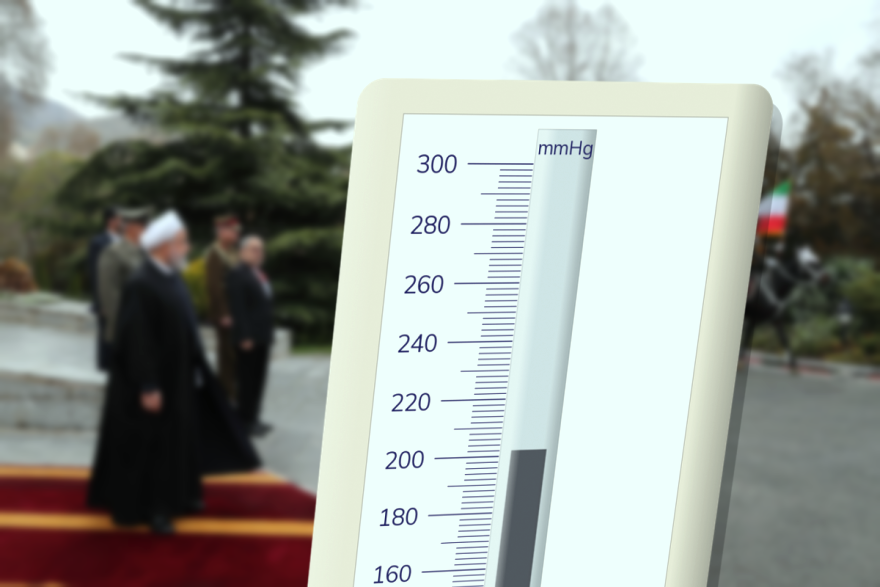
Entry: **202** mmHg
